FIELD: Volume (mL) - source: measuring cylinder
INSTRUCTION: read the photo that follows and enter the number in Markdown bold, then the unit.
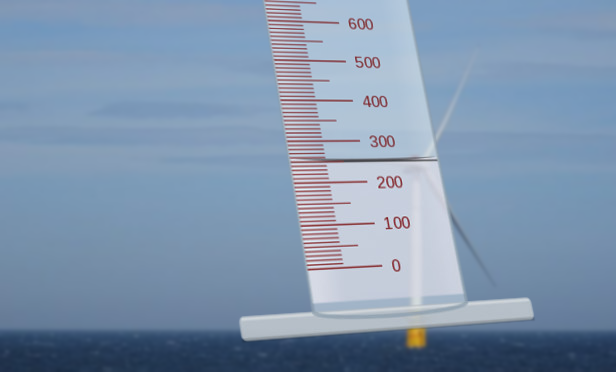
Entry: **250** mL
